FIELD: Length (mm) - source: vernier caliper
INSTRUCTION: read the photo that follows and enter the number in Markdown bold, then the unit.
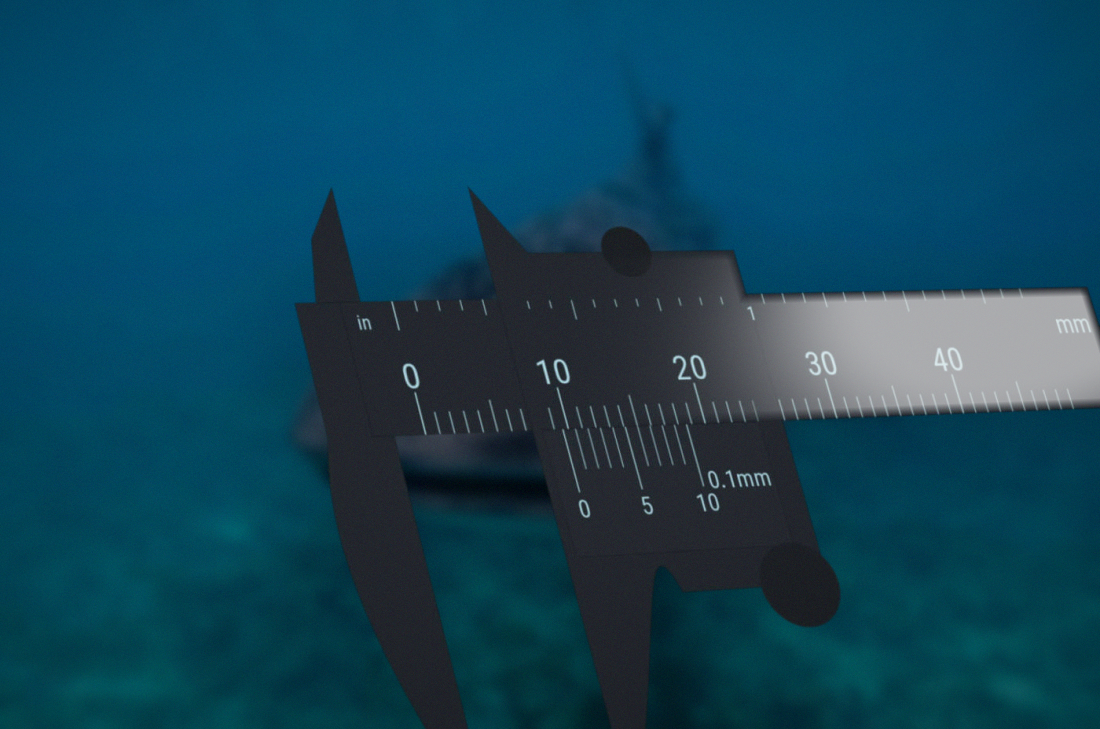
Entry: **9.6** mm
